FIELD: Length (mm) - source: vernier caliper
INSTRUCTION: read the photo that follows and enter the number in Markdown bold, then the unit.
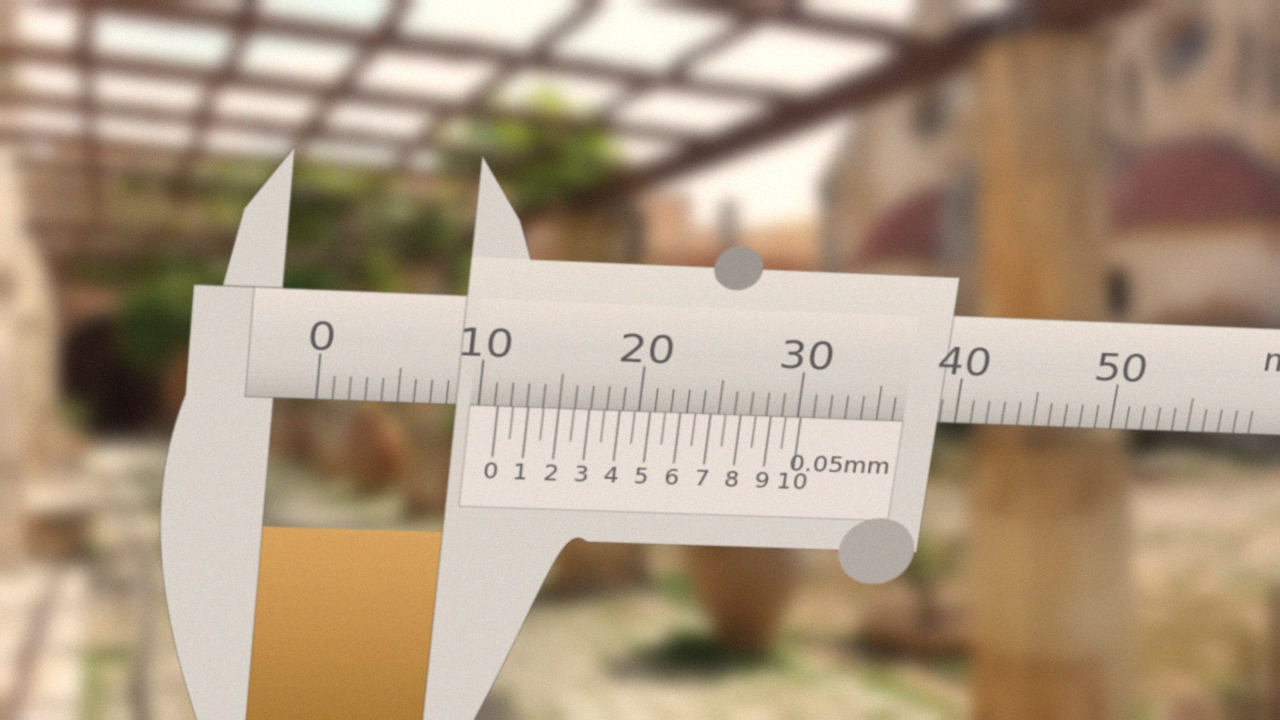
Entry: **11.2** mm
